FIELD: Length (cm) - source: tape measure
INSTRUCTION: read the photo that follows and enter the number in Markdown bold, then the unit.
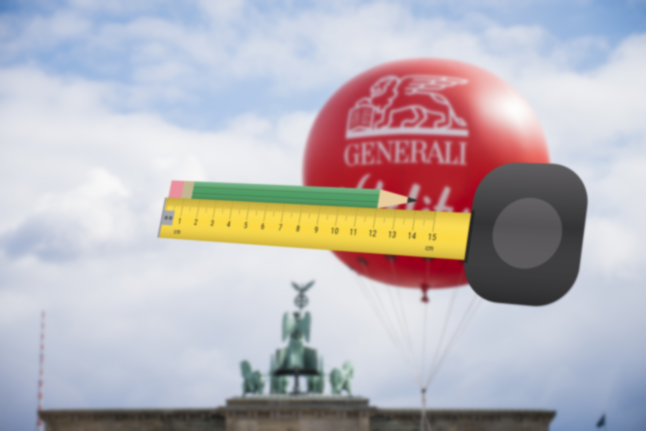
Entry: **14** cm
